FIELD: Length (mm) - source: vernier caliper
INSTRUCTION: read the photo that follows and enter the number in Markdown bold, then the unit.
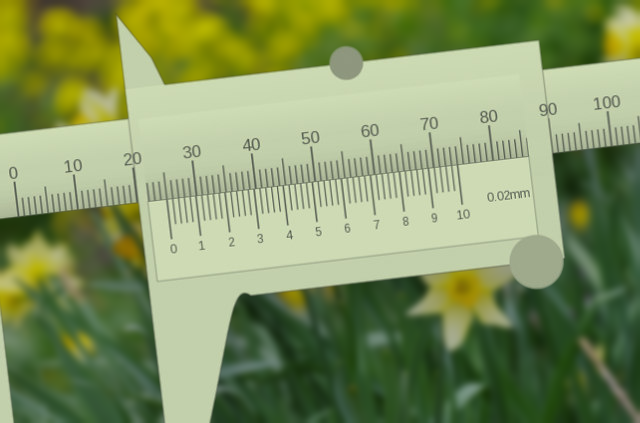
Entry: **25.0** mm
